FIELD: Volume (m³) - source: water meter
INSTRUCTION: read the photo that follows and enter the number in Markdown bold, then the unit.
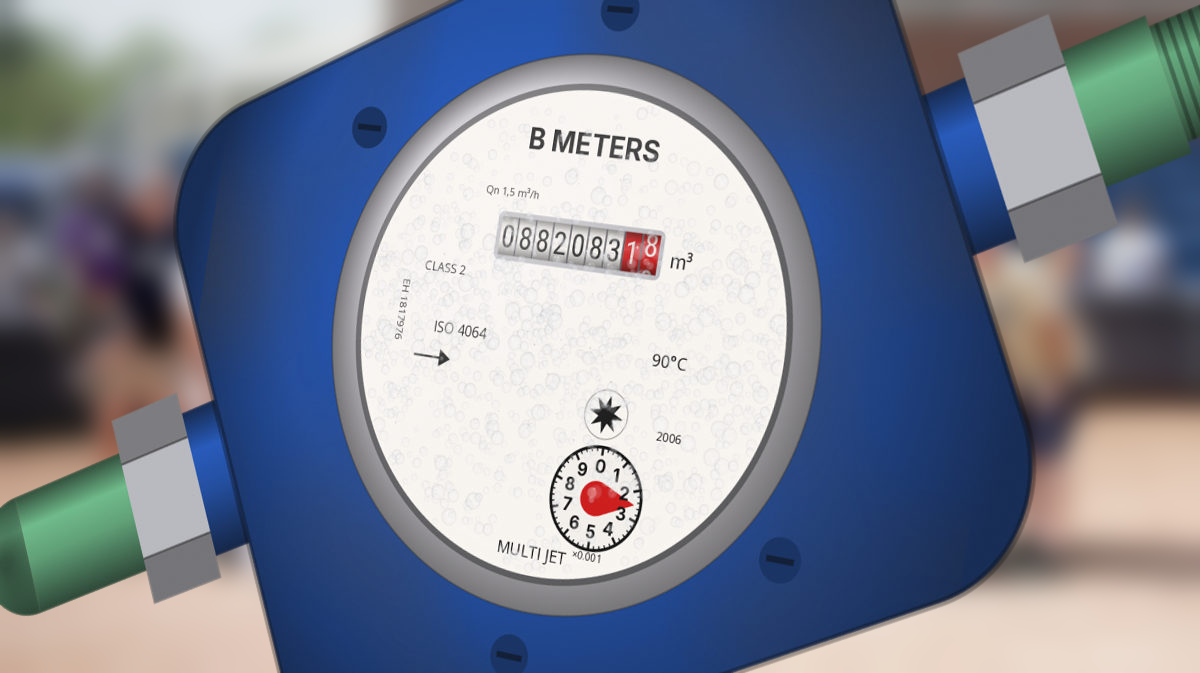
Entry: **882083.182** m³
